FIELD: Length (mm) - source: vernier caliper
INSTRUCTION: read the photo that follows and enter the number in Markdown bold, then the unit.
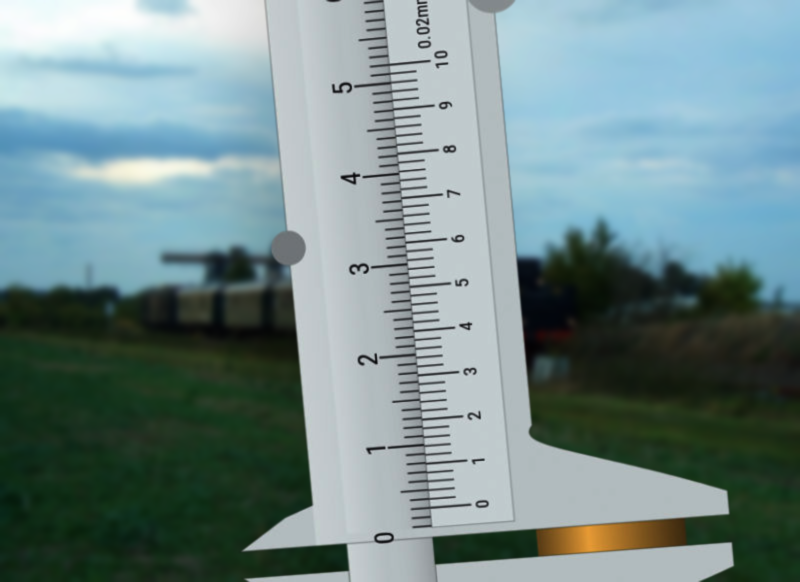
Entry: **3.0** mm
